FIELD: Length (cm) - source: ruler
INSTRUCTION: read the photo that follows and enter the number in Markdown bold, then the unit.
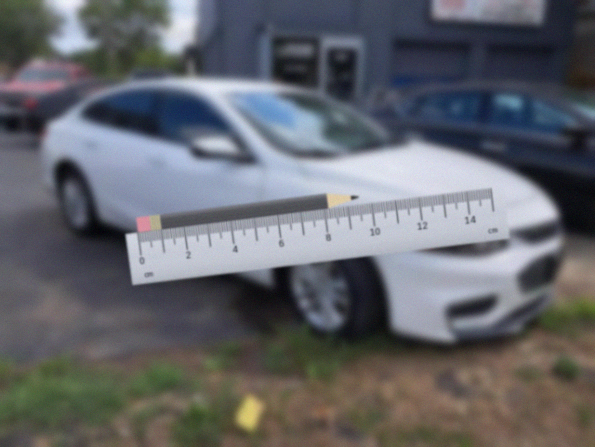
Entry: **9.5** cm
